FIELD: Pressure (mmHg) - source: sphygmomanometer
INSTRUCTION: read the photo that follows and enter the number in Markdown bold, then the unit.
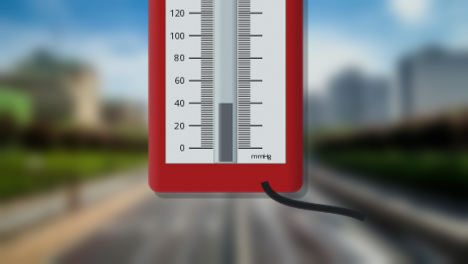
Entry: **40** mmHg
